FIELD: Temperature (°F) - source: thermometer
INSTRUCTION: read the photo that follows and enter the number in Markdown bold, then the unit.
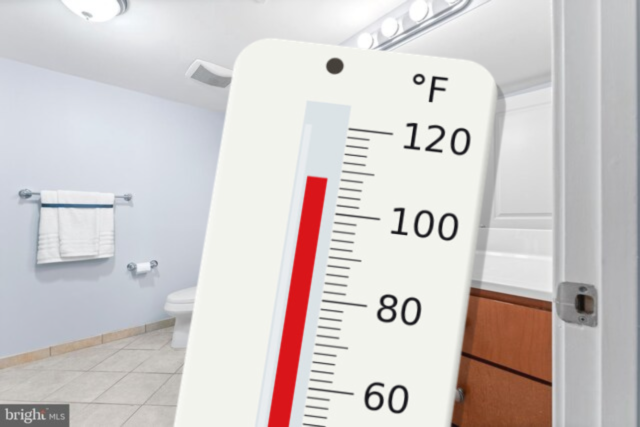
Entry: **108** °F
